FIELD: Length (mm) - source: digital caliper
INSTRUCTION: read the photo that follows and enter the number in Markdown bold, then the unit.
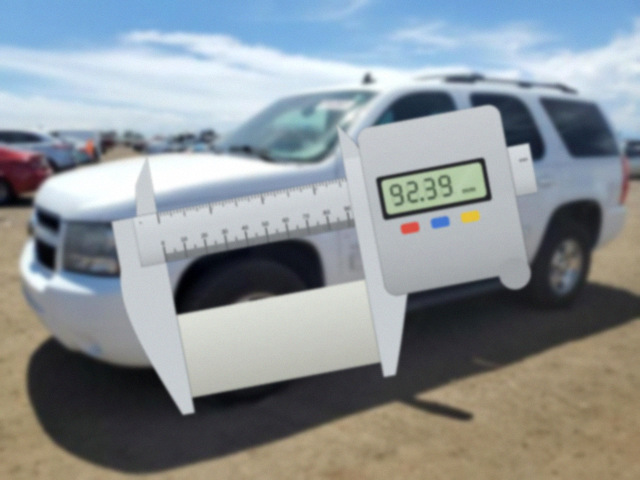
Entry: **92.39** mm
